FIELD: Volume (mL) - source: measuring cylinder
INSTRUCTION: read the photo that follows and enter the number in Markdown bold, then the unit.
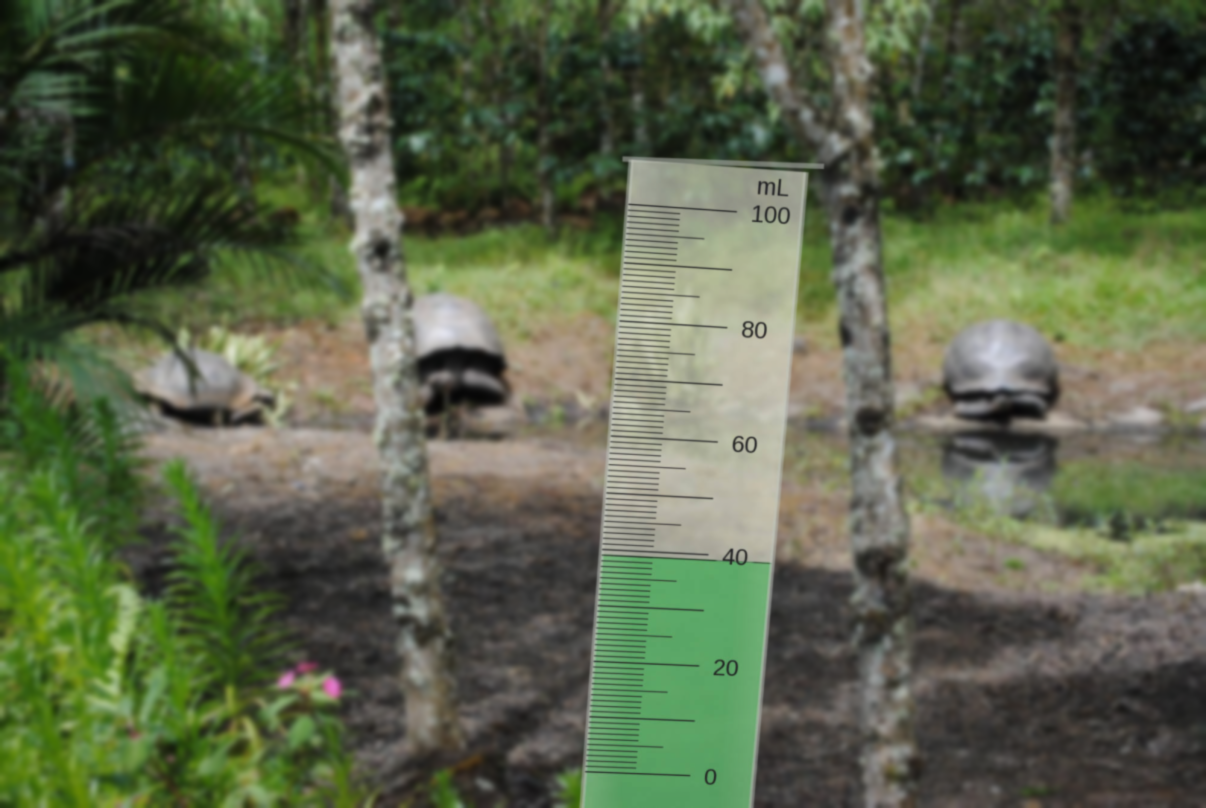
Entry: **39** mL
